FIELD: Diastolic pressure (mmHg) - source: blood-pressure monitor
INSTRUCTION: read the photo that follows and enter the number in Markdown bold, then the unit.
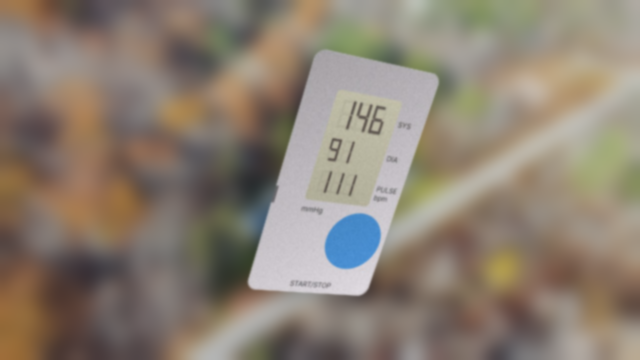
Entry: **91** mmHg
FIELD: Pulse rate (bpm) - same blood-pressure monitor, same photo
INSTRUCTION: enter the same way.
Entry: **111** bpm
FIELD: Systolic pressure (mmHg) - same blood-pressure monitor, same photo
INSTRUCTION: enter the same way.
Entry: **146** mmHg
